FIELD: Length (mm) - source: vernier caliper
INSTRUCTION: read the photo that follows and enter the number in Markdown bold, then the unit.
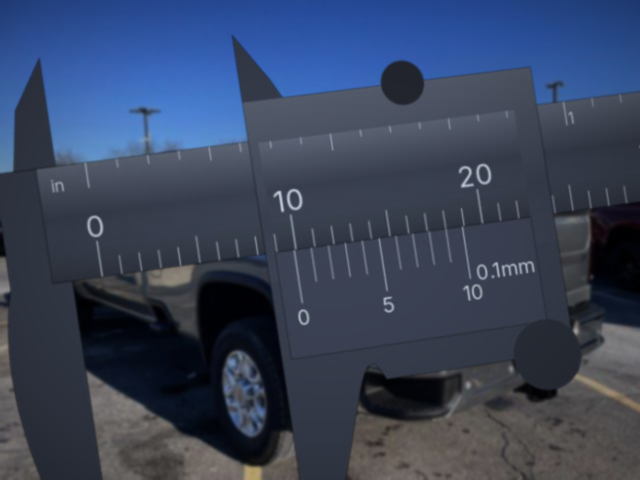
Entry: **9.9** mm
